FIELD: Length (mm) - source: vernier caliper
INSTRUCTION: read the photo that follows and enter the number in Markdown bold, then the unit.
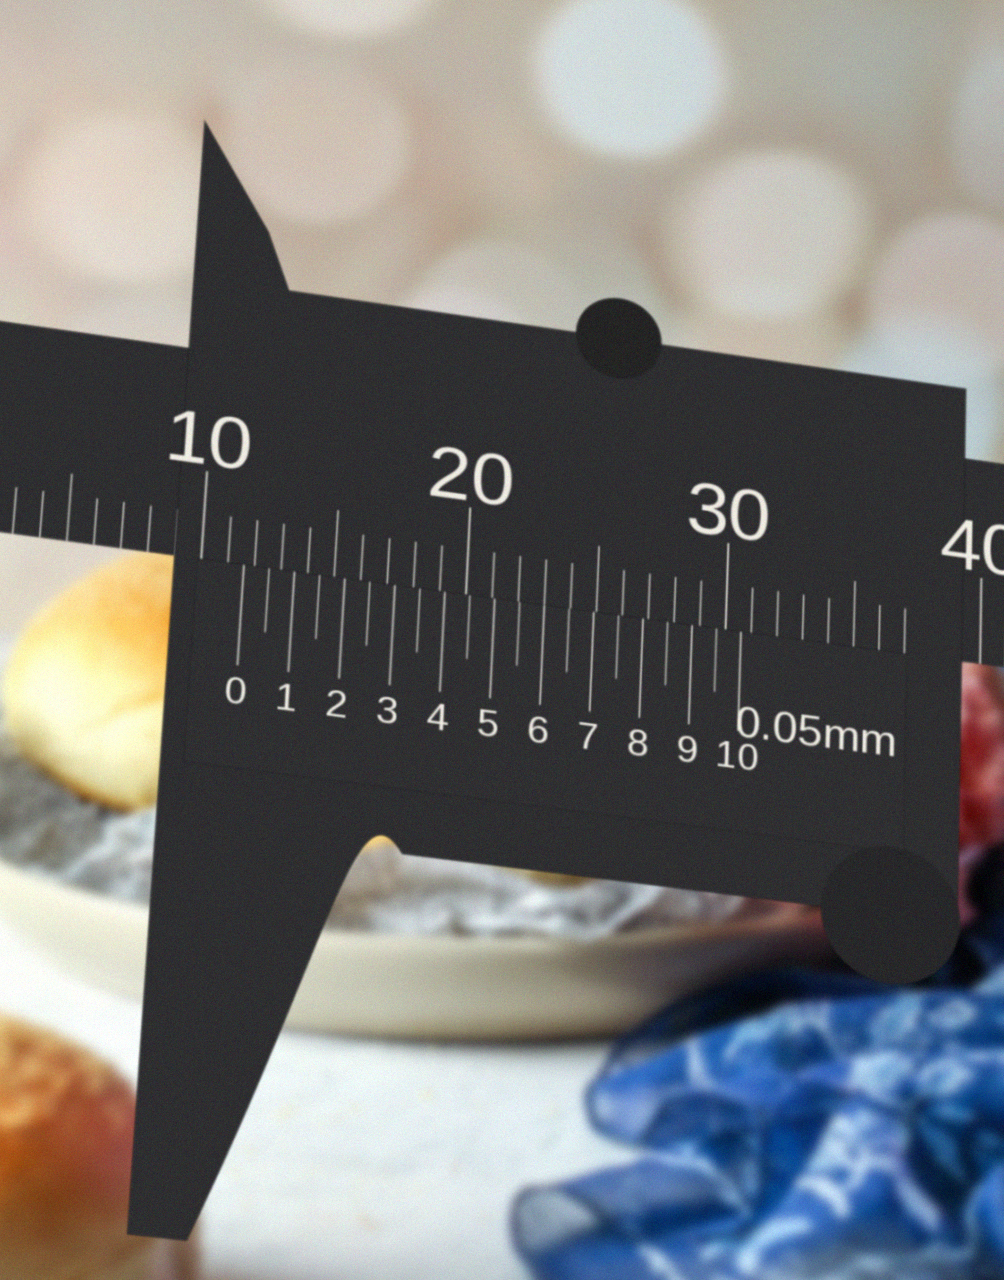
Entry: **11.6** mm
